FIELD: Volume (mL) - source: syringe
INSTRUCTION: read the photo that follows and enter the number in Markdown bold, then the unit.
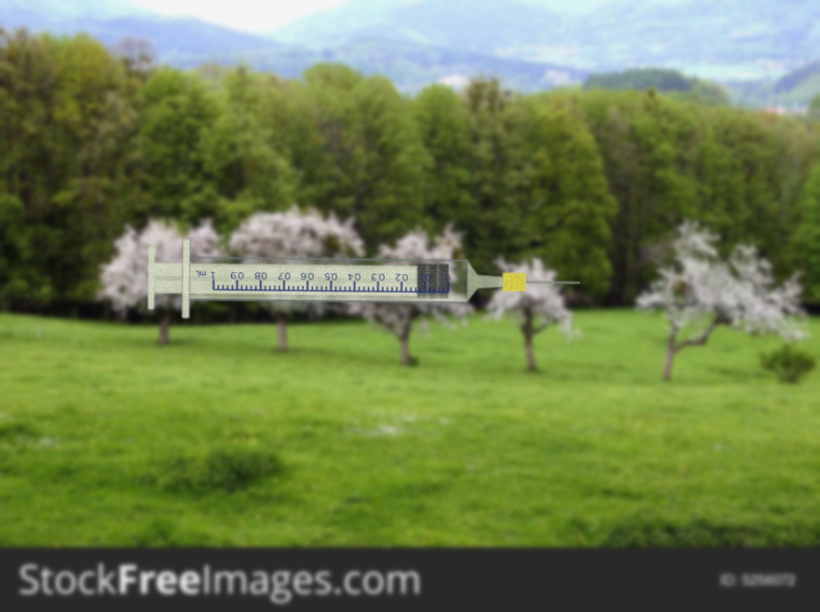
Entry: **0** mL
